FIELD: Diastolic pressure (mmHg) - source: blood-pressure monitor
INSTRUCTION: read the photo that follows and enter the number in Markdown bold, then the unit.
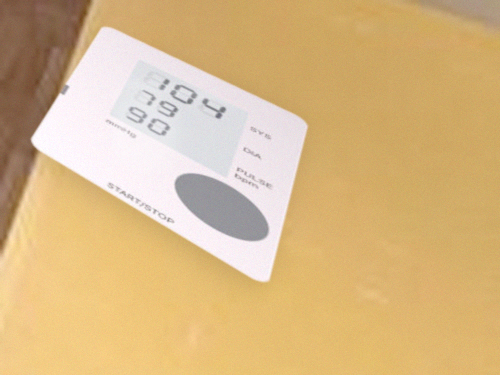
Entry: **79** mmHg
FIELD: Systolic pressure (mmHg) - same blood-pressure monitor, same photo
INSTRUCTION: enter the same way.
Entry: **104** mmHg
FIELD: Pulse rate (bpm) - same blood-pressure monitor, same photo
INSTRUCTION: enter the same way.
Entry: **90** bpm
